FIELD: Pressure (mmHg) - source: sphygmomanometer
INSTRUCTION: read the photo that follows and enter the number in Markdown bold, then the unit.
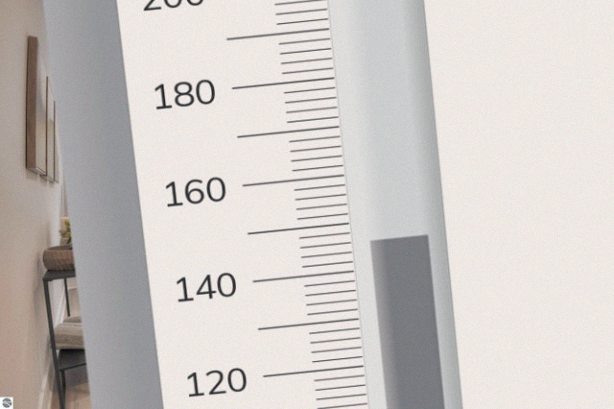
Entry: **146** mmHg
